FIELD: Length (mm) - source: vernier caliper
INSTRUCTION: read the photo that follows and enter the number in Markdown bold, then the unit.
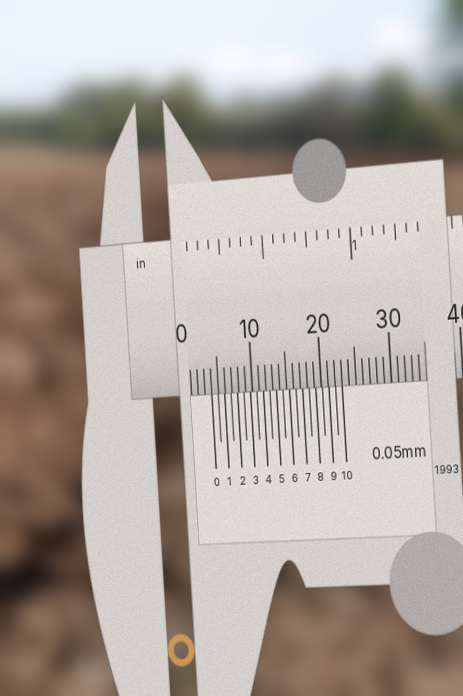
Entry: **4.0** mm
